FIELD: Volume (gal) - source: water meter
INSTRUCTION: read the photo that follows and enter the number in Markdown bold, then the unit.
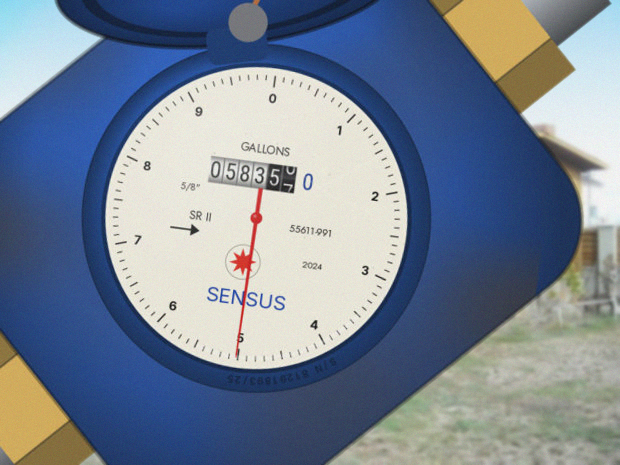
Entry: **583565.0** gal
